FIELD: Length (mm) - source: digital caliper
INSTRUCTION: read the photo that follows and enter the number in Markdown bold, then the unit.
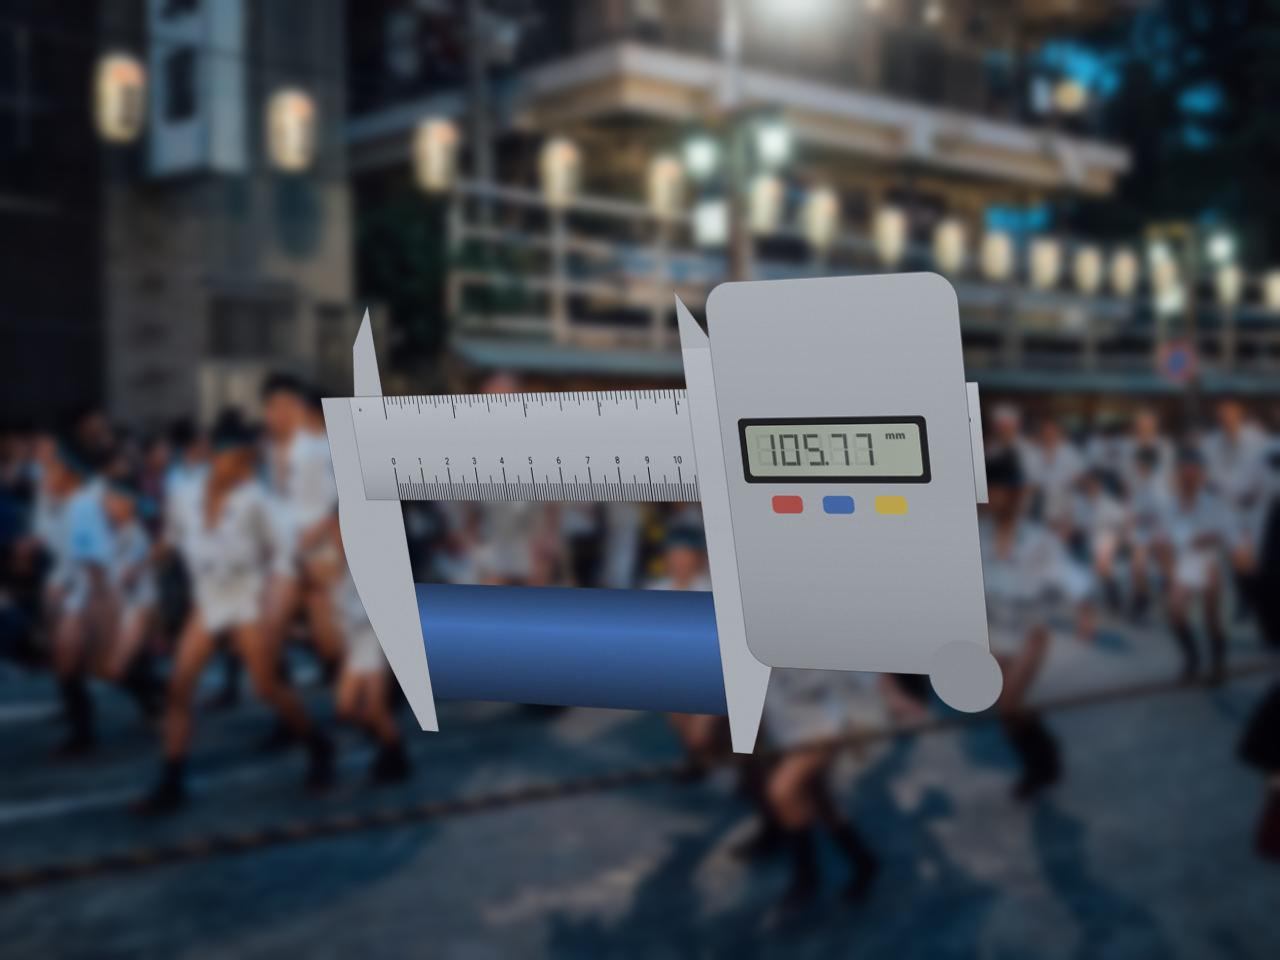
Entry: **105.77** mm
